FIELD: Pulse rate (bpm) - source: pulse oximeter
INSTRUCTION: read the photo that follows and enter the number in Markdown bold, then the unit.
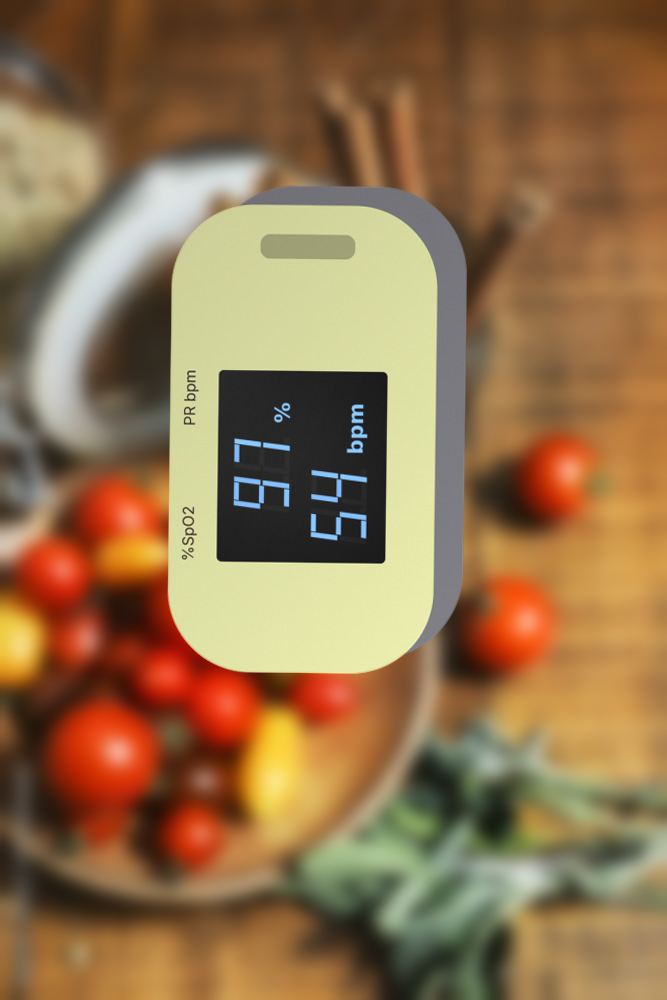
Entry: **54** bpm
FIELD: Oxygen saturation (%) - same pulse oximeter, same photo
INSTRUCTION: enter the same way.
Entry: **97** %
